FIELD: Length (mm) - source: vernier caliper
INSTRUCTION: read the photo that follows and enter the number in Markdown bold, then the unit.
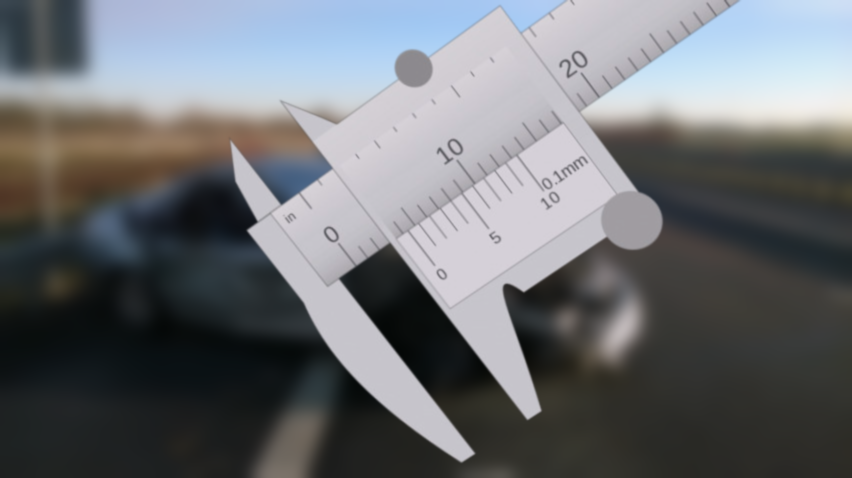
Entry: **4.4** mm
